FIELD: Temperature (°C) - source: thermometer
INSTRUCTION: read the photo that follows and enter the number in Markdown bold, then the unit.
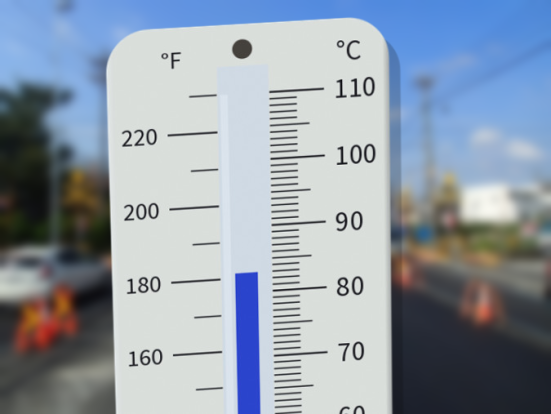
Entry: **83** °C
